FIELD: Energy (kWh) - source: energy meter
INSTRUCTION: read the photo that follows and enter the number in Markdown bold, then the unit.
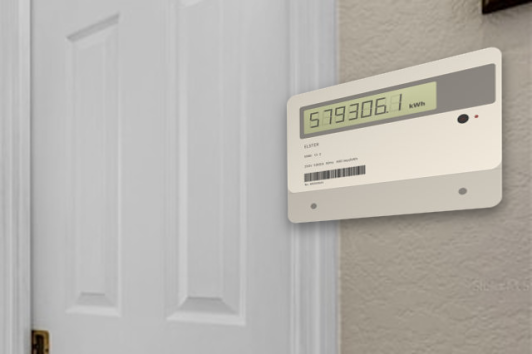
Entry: **579306.1** kWh
